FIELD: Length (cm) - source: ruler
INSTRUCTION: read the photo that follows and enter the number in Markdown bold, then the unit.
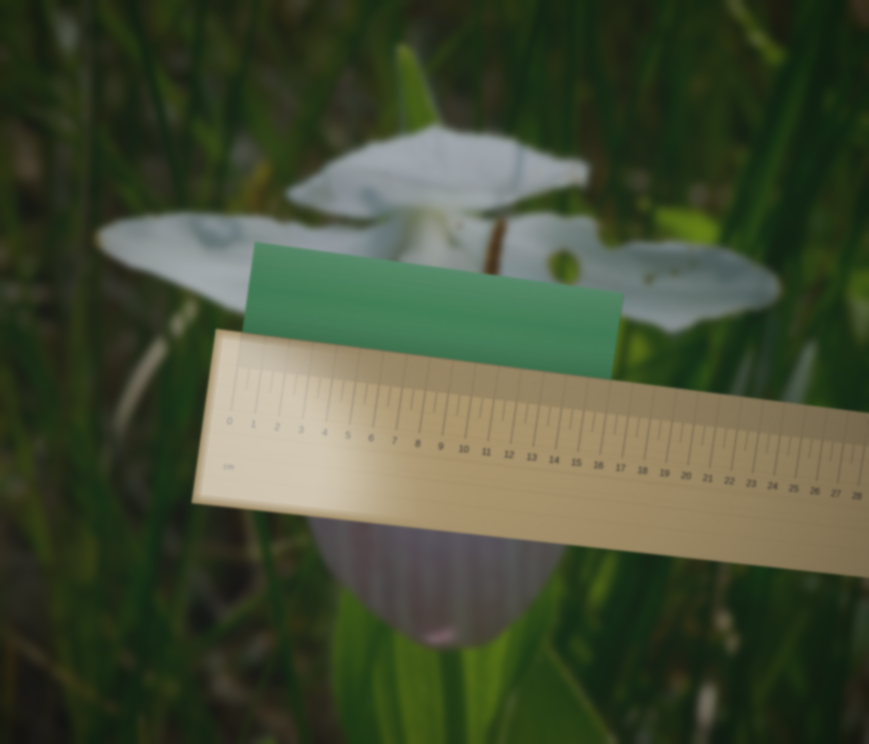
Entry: **16** cm
